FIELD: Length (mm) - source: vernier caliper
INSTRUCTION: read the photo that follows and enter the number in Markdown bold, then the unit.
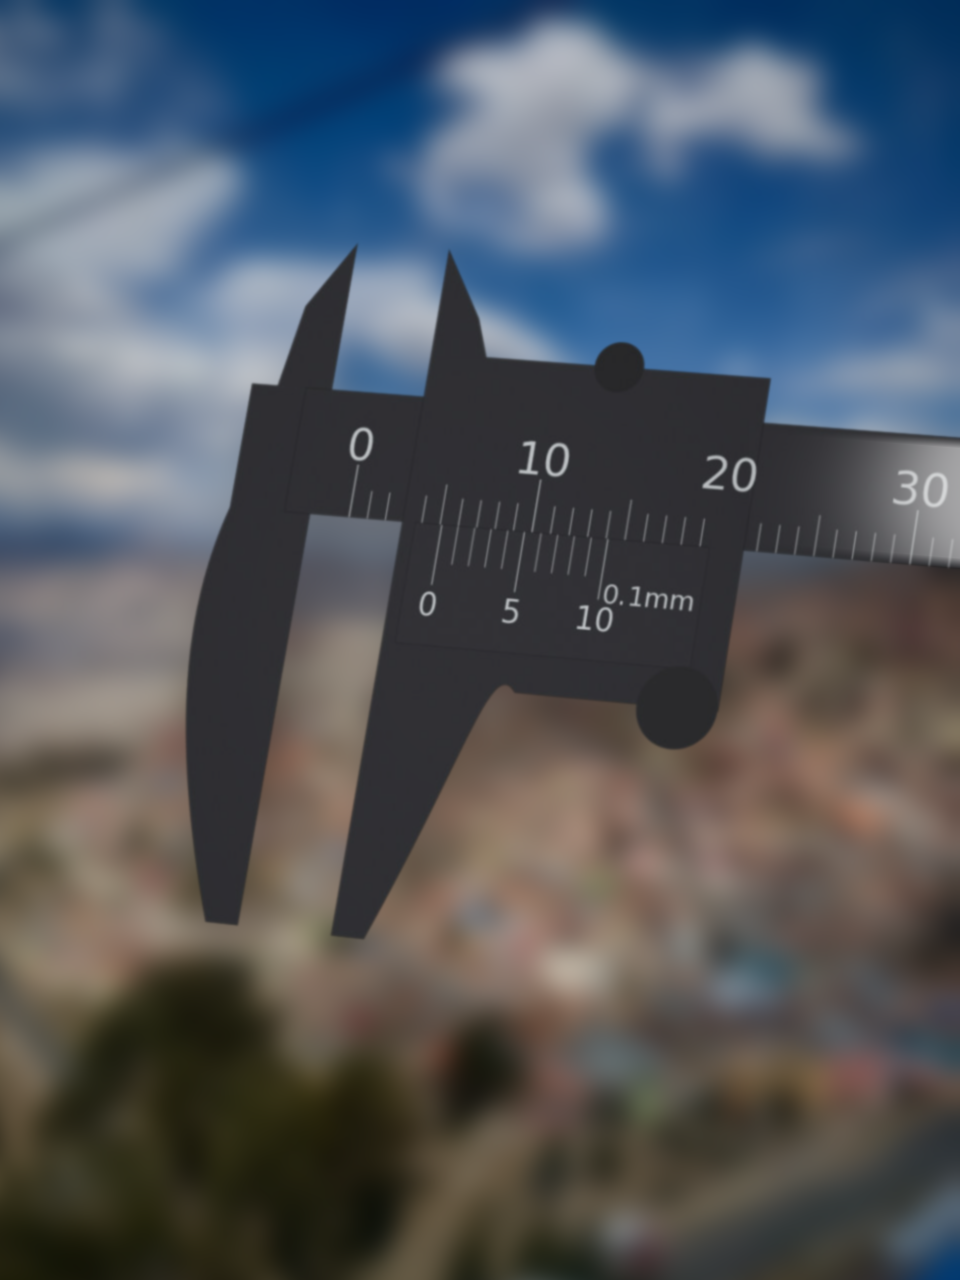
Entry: **5.1** mm
